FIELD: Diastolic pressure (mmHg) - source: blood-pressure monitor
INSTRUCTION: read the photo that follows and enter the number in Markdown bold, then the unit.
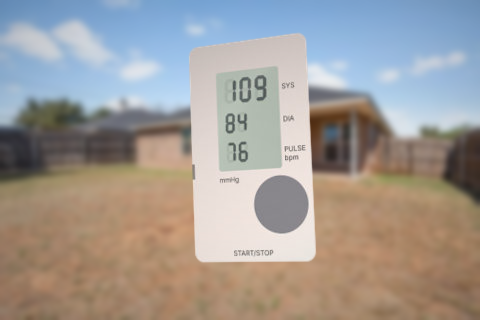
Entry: **84** mmHg
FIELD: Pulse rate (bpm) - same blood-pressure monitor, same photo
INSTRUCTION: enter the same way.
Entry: **76** bpm
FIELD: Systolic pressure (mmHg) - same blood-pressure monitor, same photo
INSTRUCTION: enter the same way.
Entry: **109** mmHg
